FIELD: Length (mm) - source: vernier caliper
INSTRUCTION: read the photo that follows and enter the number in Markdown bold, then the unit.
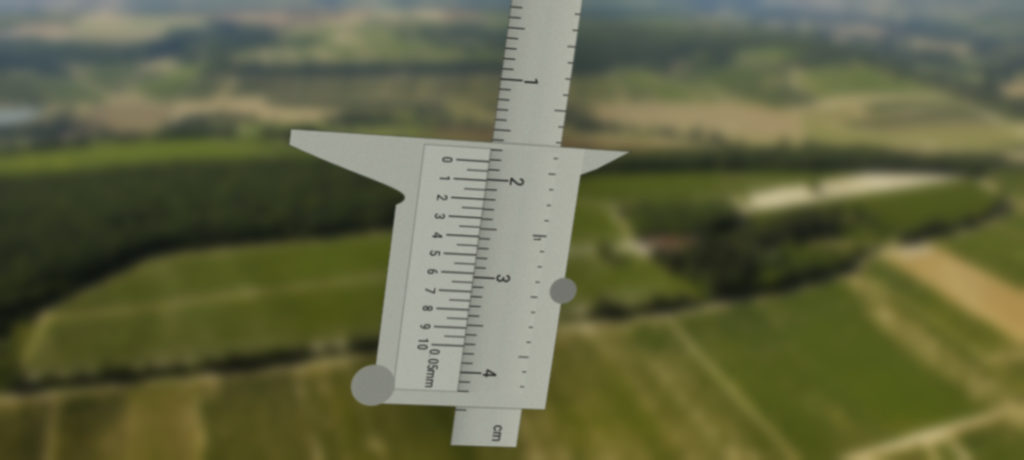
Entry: **18.2** mm
